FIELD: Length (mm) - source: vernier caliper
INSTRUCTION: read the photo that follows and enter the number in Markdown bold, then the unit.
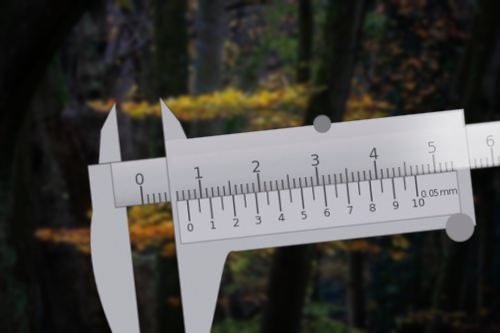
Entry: **7.6** mm
